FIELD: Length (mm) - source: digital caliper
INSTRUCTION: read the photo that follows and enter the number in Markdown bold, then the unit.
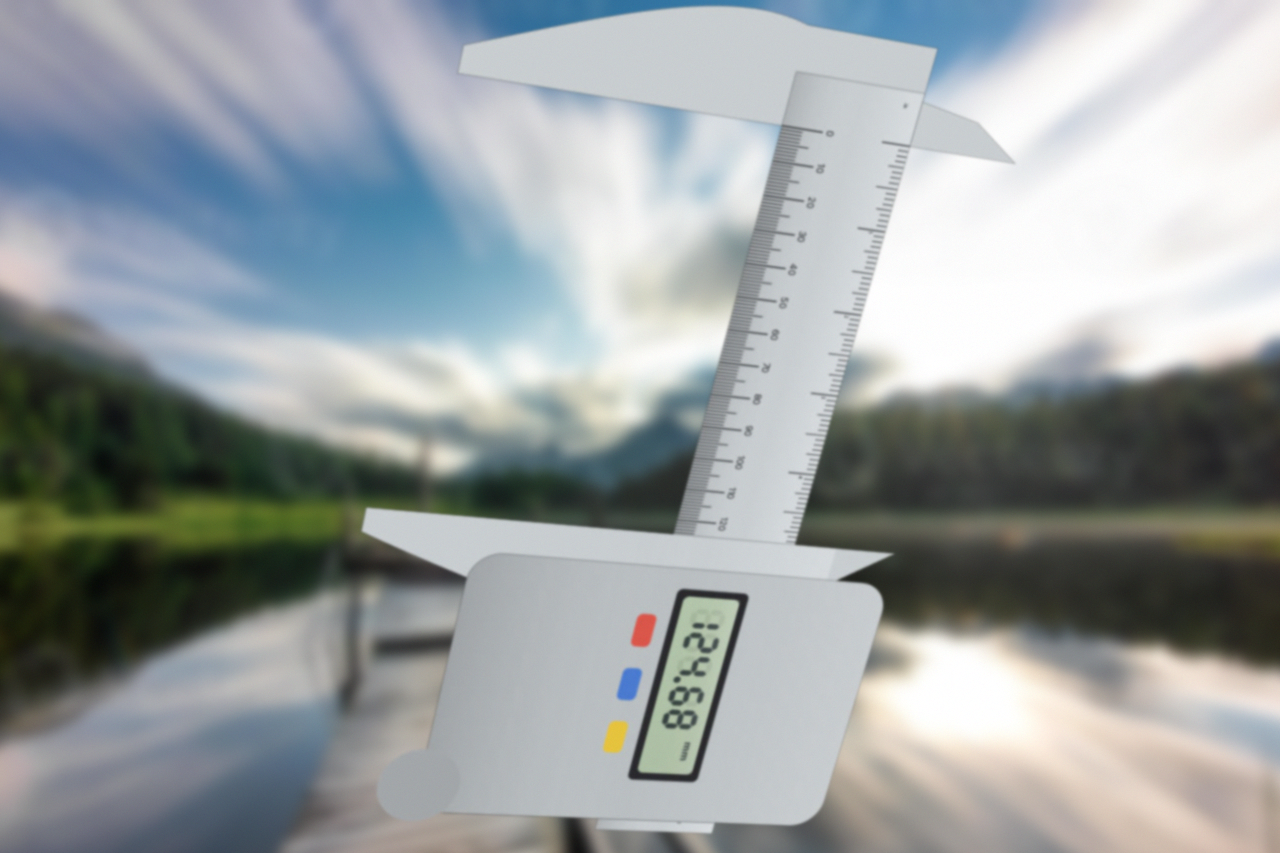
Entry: **124.68** mm
